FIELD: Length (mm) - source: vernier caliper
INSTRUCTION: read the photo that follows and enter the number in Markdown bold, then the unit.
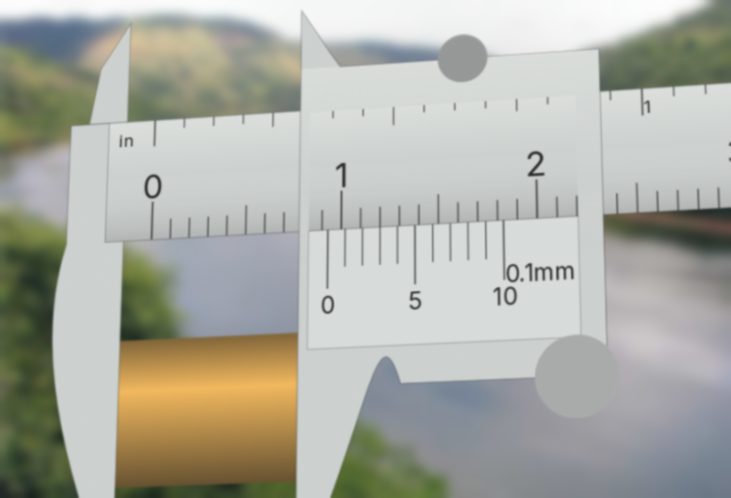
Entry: **9.3** mm
